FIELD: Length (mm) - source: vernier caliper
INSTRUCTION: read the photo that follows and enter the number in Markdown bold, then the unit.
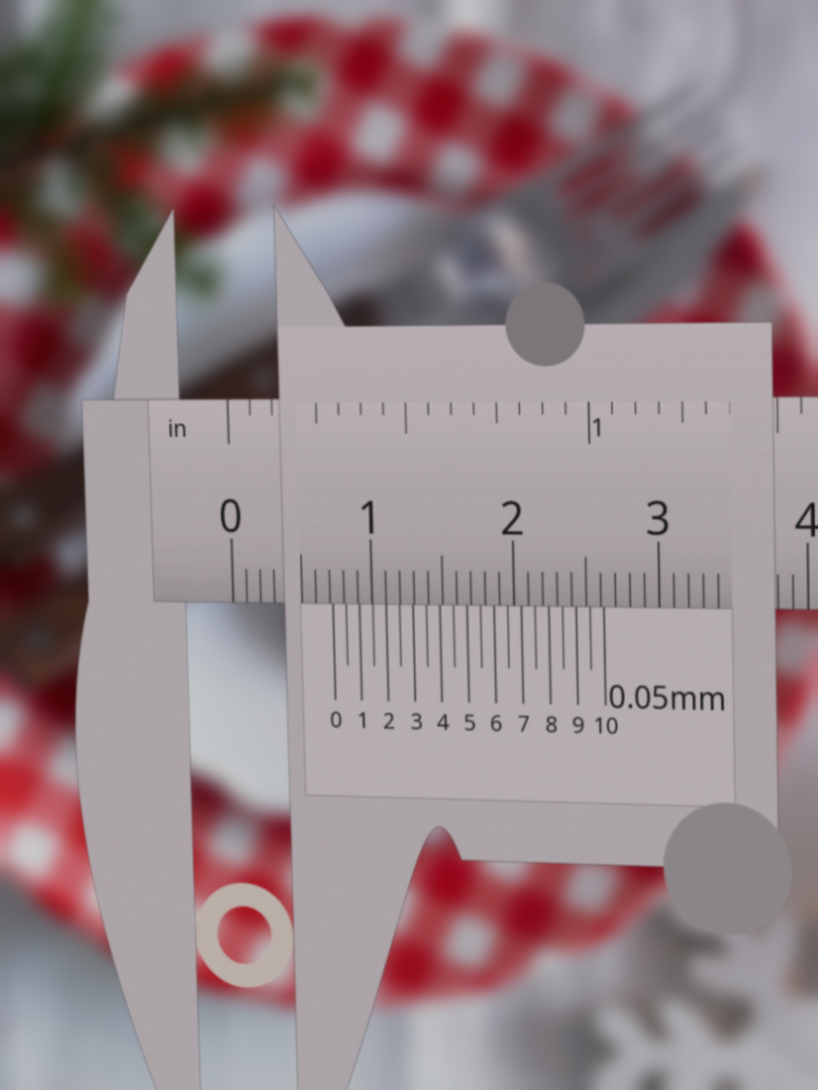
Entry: **7.2** mm
